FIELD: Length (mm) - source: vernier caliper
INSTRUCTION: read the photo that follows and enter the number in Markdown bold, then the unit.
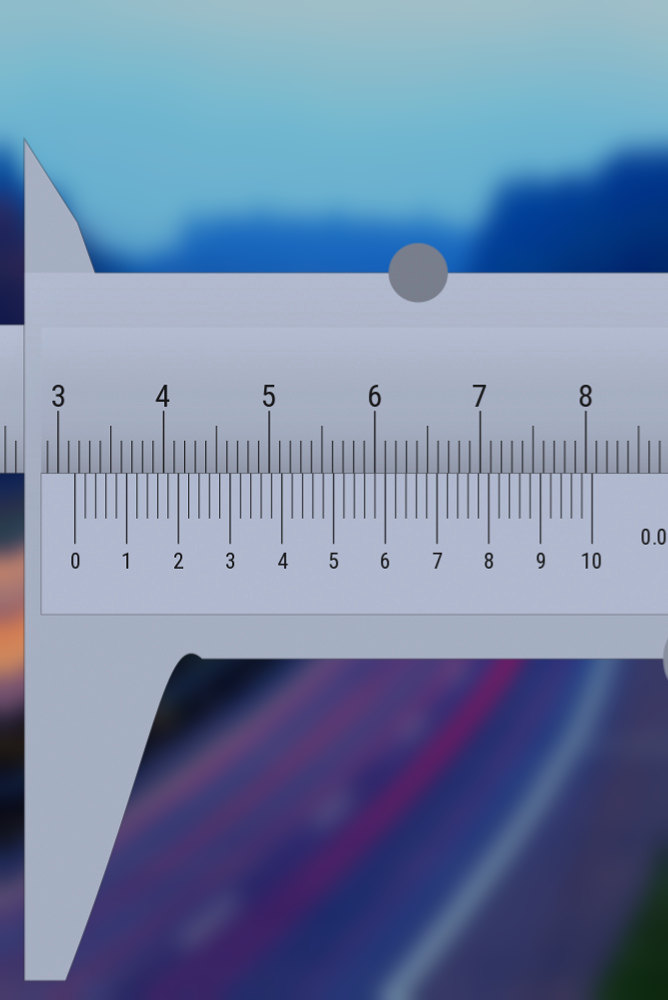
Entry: **31.6** mm
